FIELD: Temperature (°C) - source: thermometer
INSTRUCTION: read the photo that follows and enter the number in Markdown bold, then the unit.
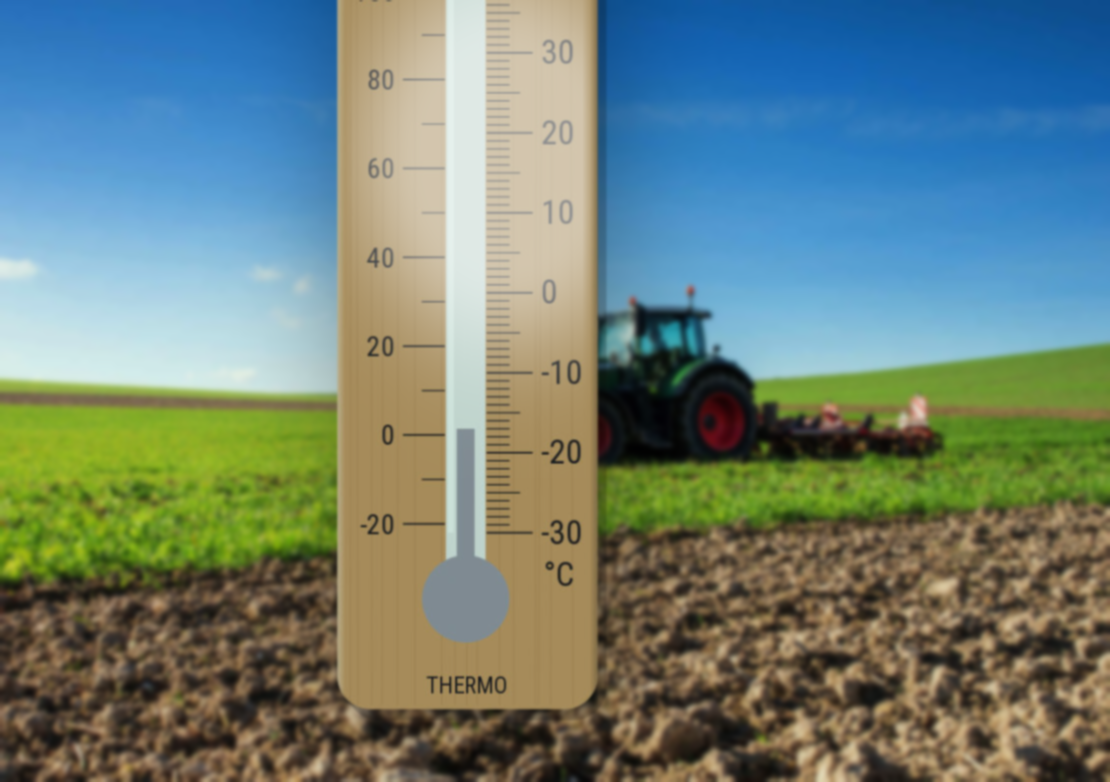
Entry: **-17** °C
